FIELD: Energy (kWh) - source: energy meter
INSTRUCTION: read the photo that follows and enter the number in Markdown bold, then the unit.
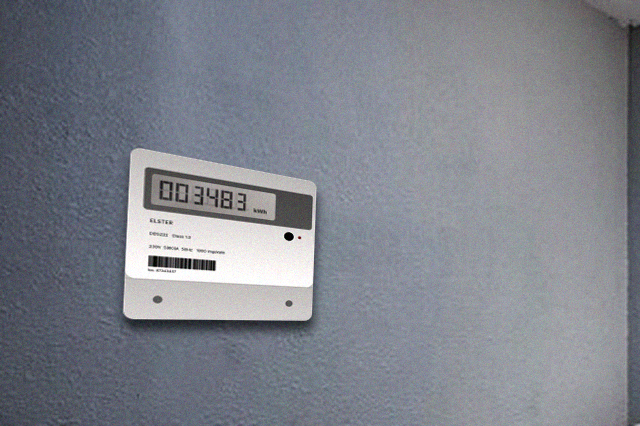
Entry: **3483** kWh
